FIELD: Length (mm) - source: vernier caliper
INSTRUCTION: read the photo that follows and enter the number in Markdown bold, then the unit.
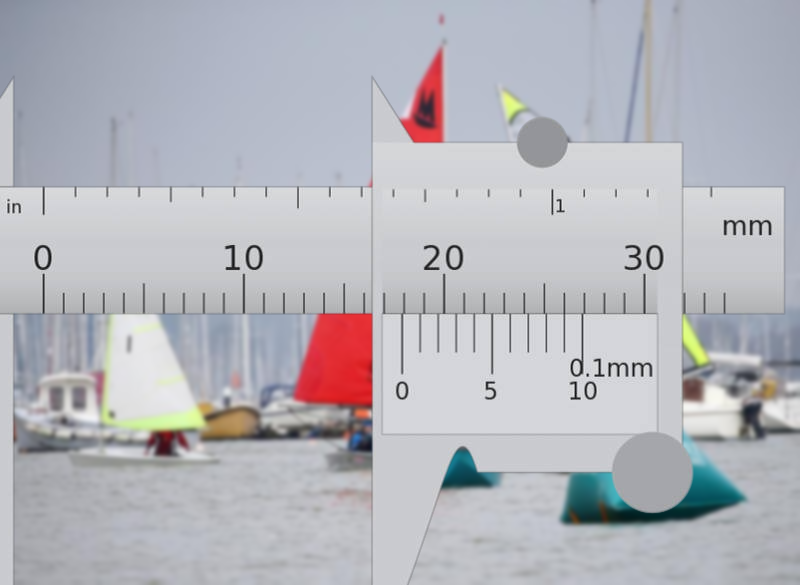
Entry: **17.9** mm
